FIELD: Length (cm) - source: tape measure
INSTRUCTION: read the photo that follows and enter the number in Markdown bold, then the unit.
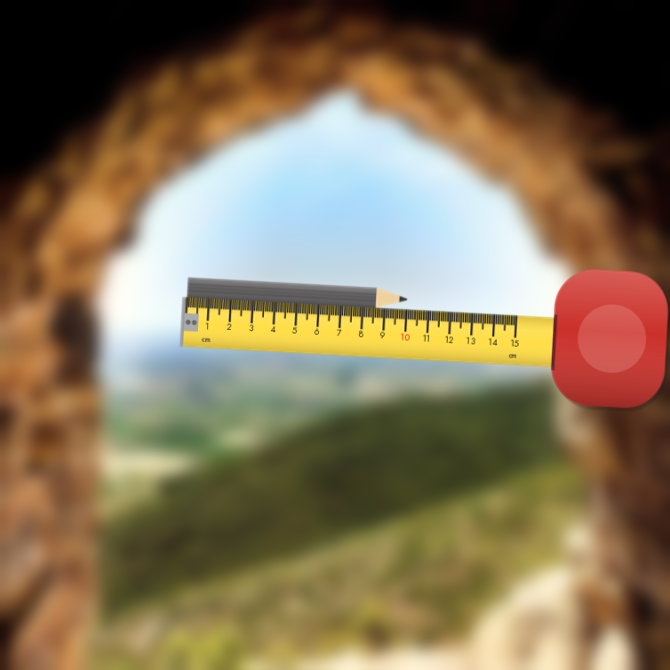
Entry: **10** cm
